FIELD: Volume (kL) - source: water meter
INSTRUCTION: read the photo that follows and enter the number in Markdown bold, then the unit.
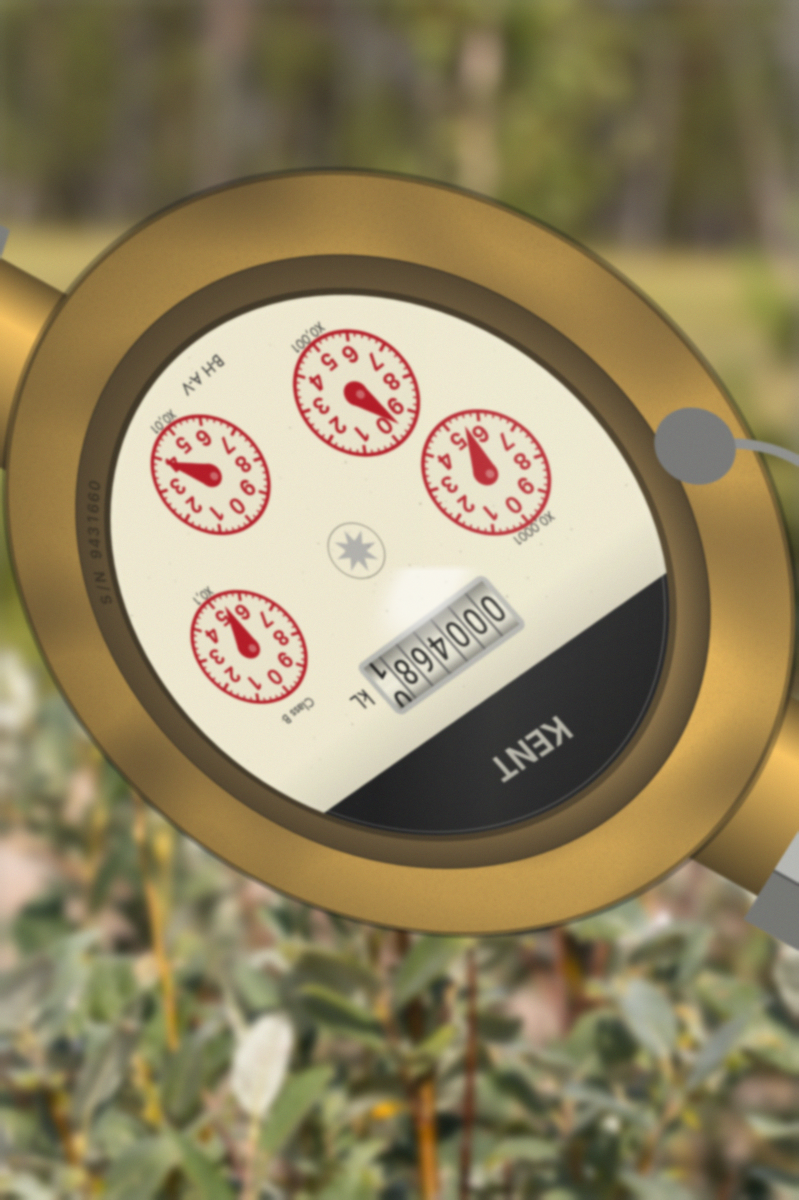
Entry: **4680.5395** kL
